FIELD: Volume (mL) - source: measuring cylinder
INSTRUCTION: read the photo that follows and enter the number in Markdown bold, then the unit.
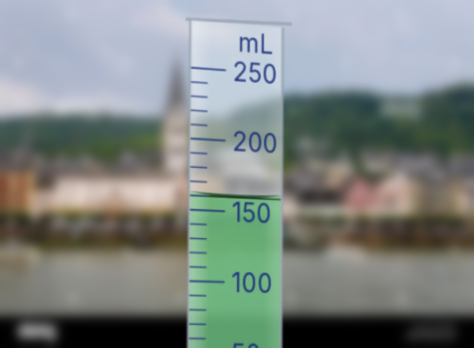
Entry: **160** mL
